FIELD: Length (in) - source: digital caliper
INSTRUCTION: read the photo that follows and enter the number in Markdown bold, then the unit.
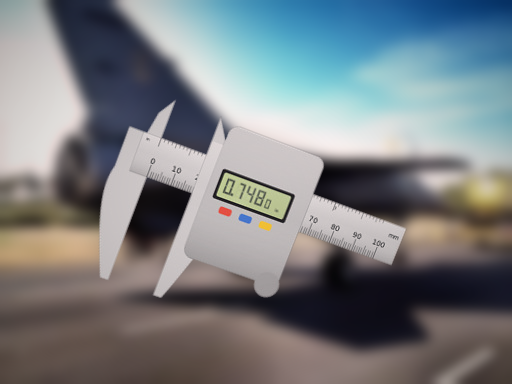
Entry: **0.7480** in
